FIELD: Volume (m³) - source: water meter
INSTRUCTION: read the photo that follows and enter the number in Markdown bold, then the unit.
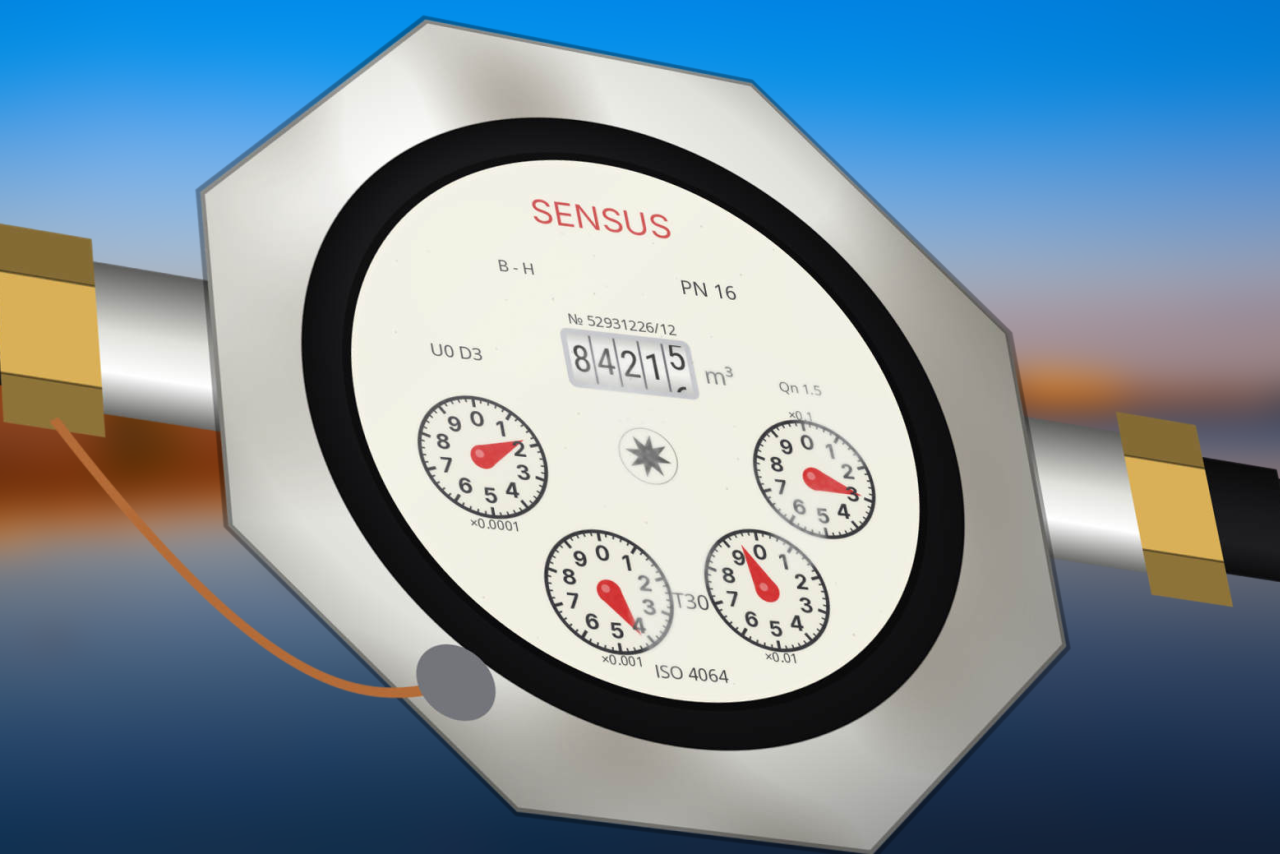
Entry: **84215.2941** m³
